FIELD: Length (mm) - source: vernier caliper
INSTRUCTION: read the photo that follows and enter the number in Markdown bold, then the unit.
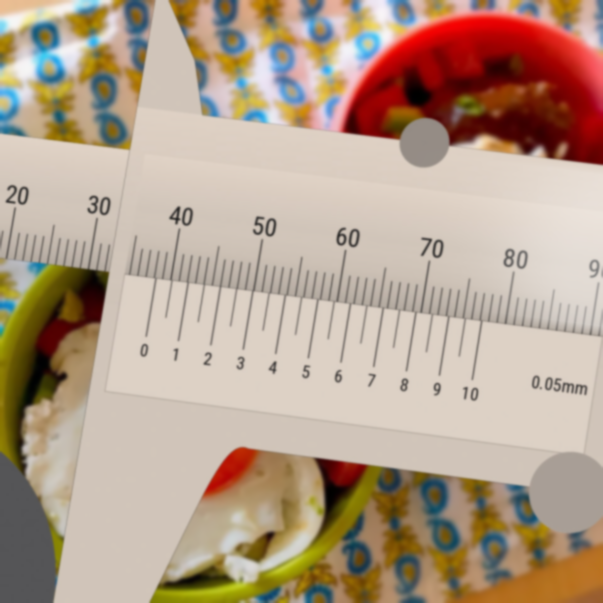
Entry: **38.2** mm
